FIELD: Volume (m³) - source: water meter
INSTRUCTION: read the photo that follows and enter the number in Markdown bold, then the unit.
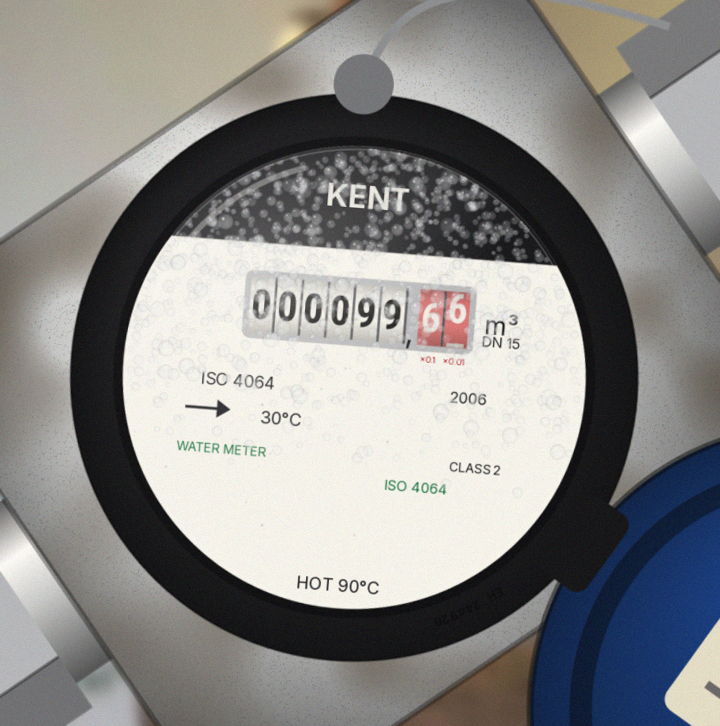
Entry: **99.66** m³
